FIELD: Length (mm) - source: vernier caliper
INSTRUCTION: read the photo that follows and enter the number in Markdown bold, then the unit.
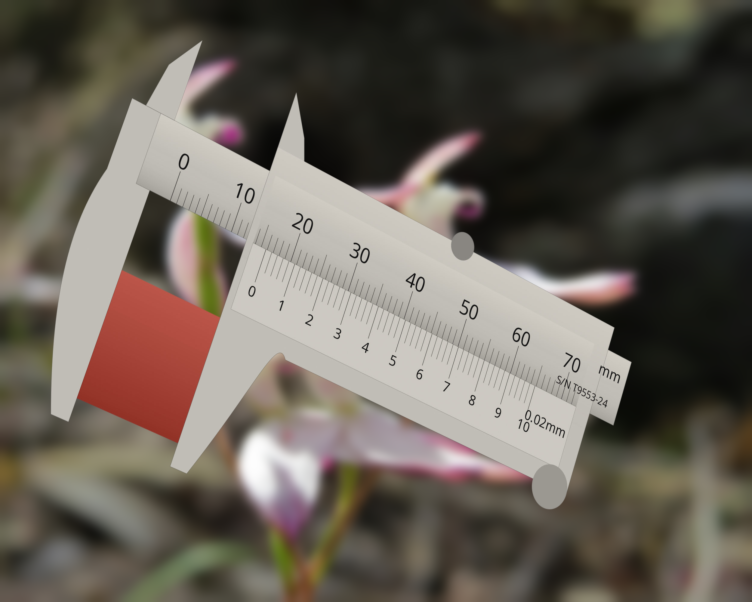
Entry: **15.8** mm
